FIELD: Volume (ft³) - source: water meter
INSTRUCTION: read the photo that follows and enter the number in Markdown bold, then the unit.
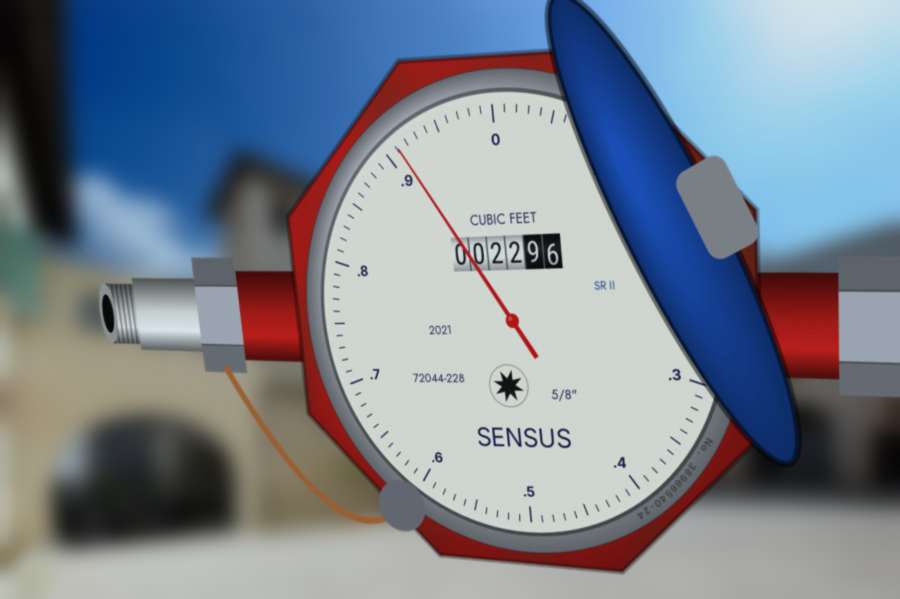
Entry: **2295.91** ft³
